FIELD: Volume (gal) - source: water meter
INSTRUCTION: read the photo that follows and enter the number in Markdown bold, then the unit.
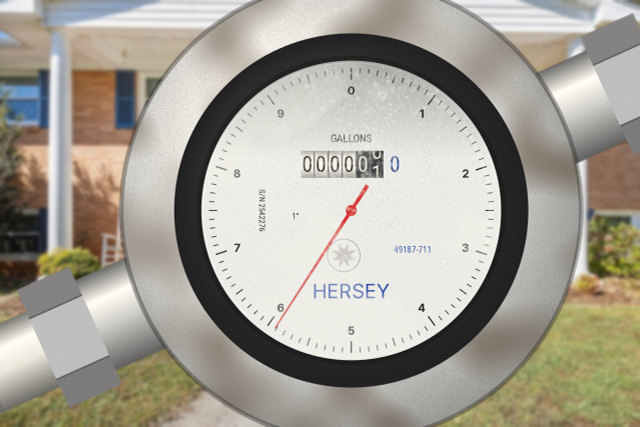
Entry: **5.9** gal
